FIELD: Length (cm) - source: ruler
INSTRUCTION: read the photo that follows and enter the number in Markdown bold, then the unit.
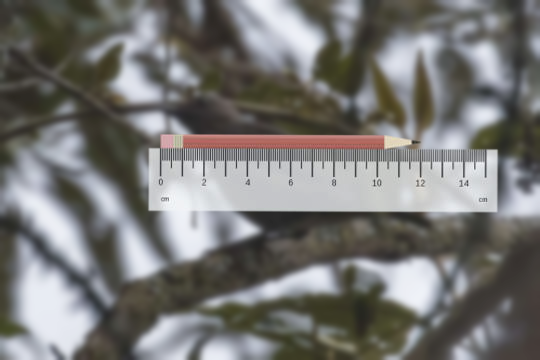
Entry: **12** cm
